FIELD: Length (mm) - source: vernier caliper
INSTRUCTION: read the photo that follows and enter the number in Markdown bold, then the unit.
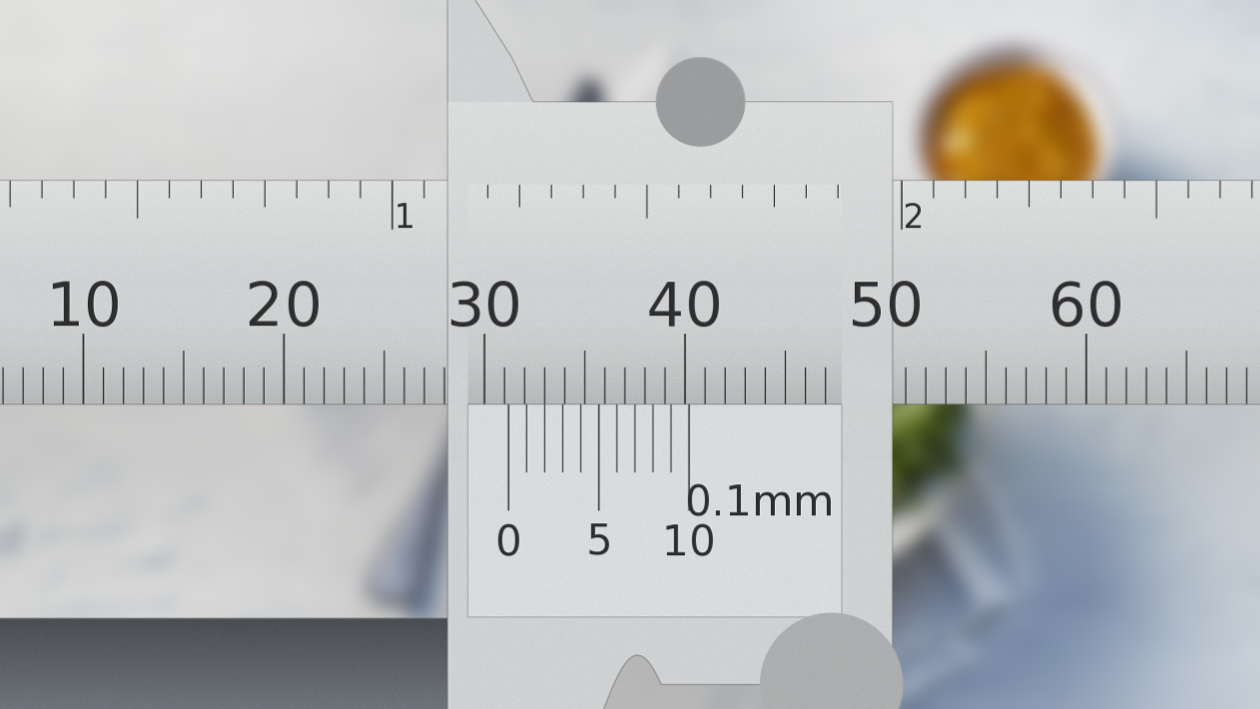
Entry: **31.2** mm
